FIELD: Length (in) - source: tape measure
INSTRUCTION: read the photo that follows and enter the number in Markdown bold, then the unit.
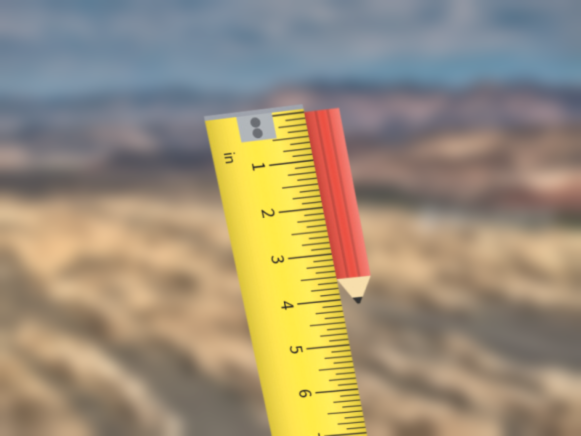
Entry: **4.125** in
